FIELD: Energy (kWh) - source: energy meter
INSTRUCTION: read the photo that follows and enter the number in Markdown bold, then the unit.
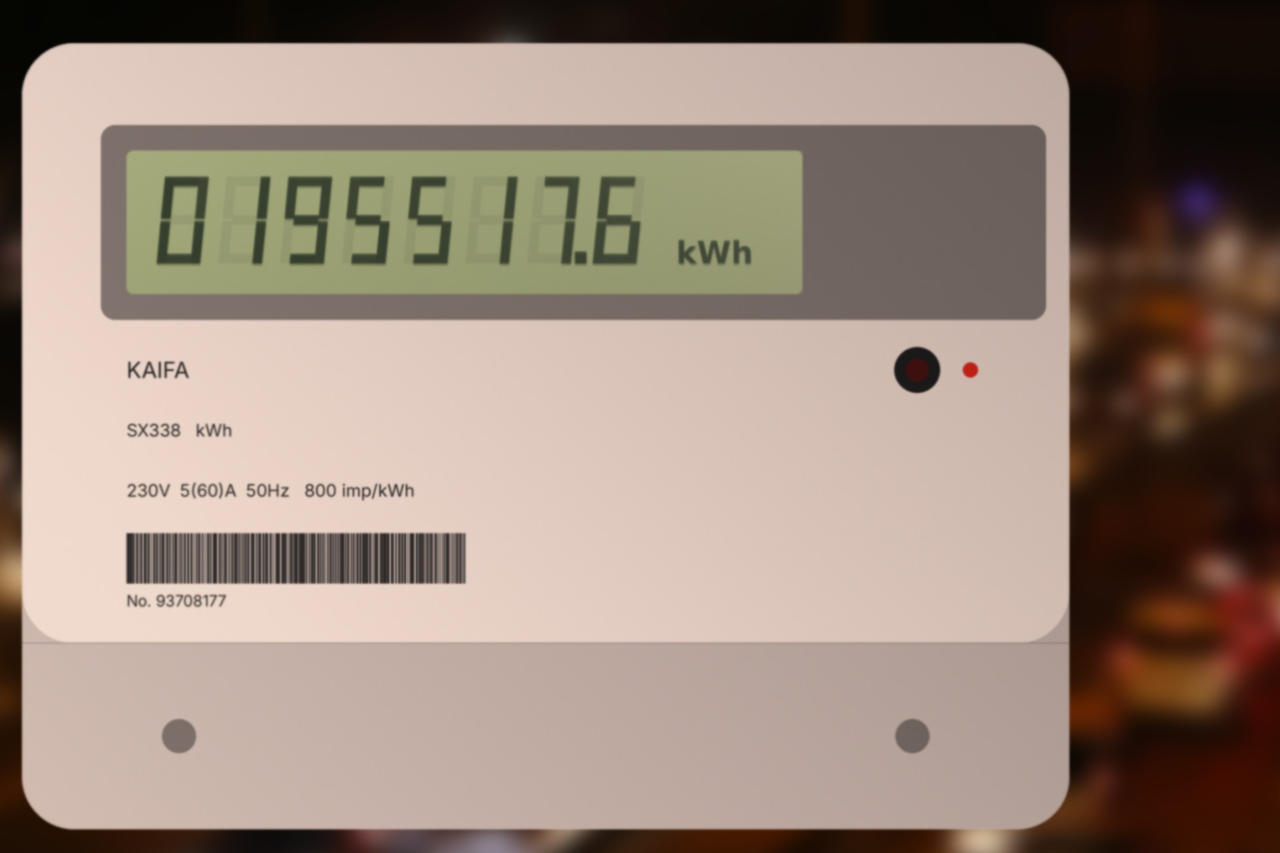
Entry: **195517.6** kWh
